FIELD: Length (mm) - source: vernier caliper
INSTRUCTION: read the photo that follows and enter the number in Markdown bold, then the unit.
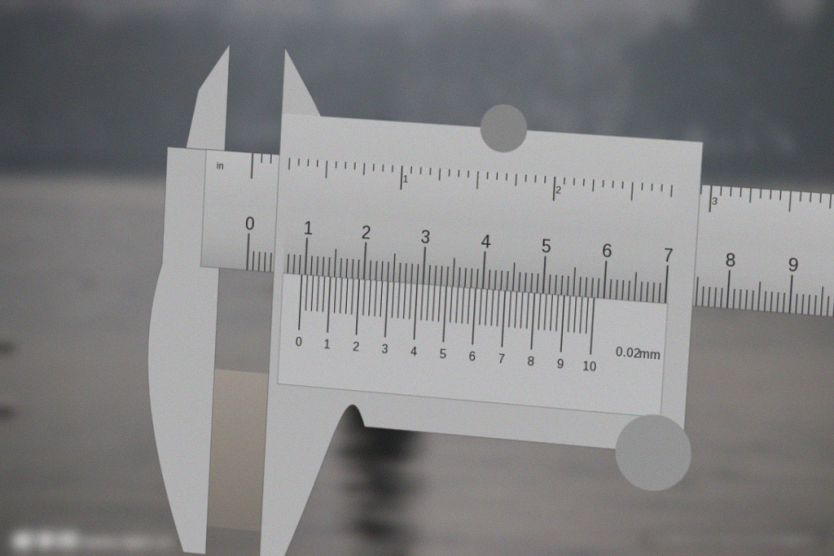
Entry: **9.4** mm
